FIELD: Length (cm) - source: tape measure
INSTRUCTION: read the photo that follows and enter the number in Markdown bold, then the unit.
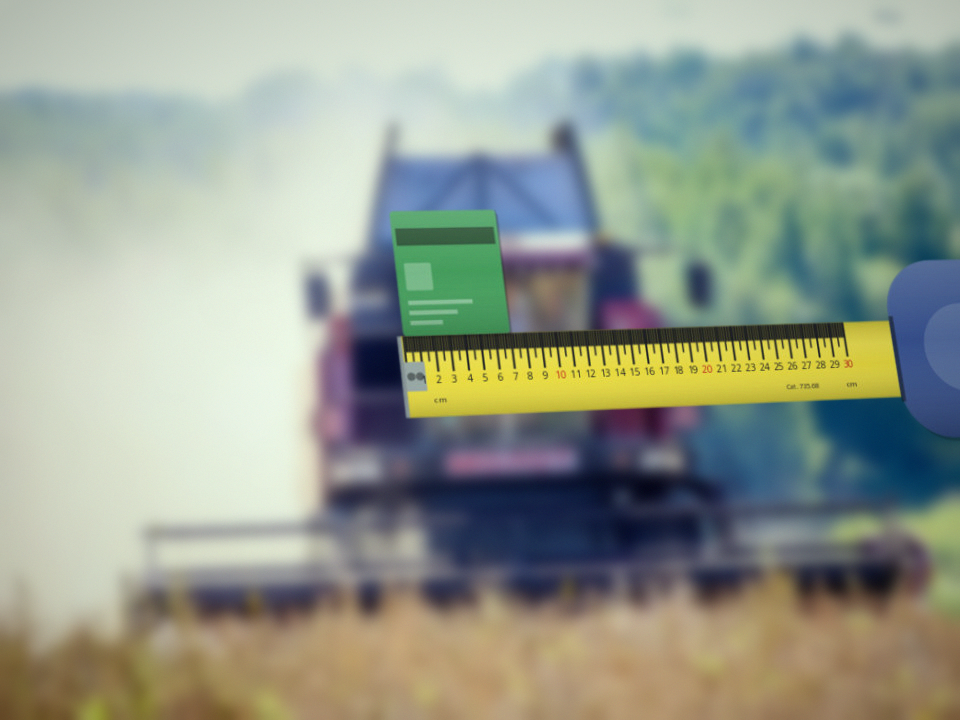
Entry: **7** cm
